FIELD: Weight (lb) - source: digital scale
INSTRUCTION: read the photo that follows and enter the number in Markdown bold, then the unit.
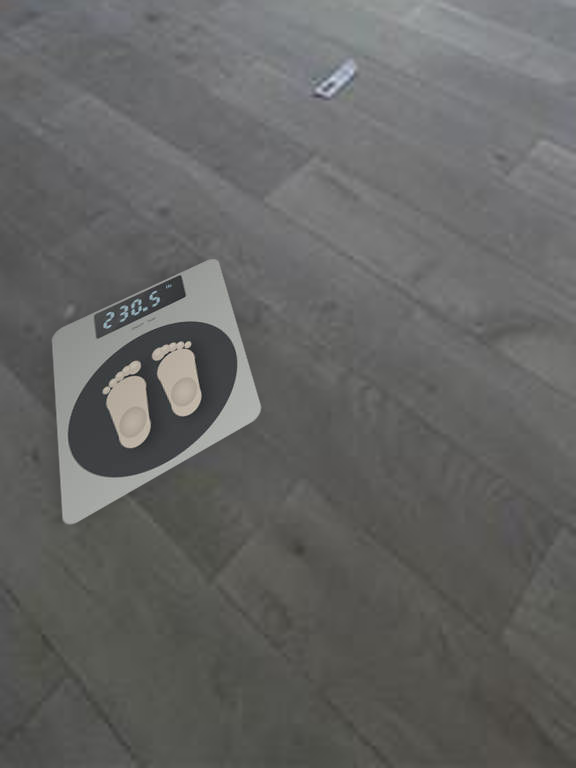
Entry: **230.5** lb
